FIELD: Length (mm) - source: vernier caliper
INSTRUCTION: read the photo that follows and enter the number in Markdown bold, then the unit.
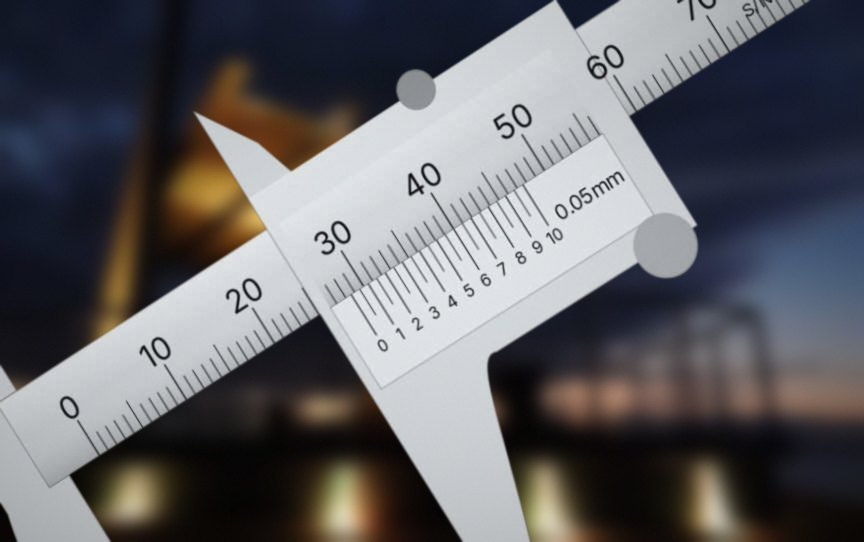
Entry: **28.6** mm
